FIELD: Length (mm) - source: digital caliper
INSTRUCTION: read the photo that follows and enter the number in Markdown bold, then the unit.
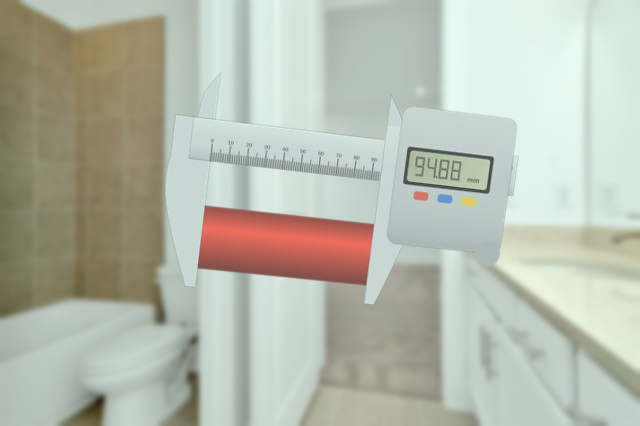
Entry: **94.88** mm
